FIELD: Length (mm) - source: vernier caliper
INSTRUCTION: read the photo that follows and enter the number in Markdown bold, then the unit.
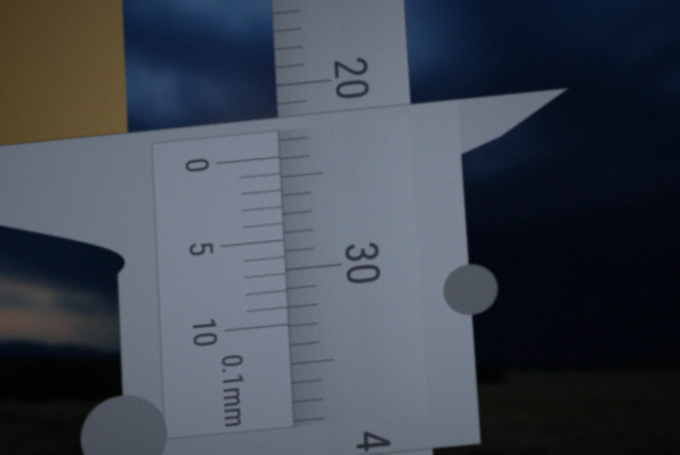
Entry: **23.9** mm
